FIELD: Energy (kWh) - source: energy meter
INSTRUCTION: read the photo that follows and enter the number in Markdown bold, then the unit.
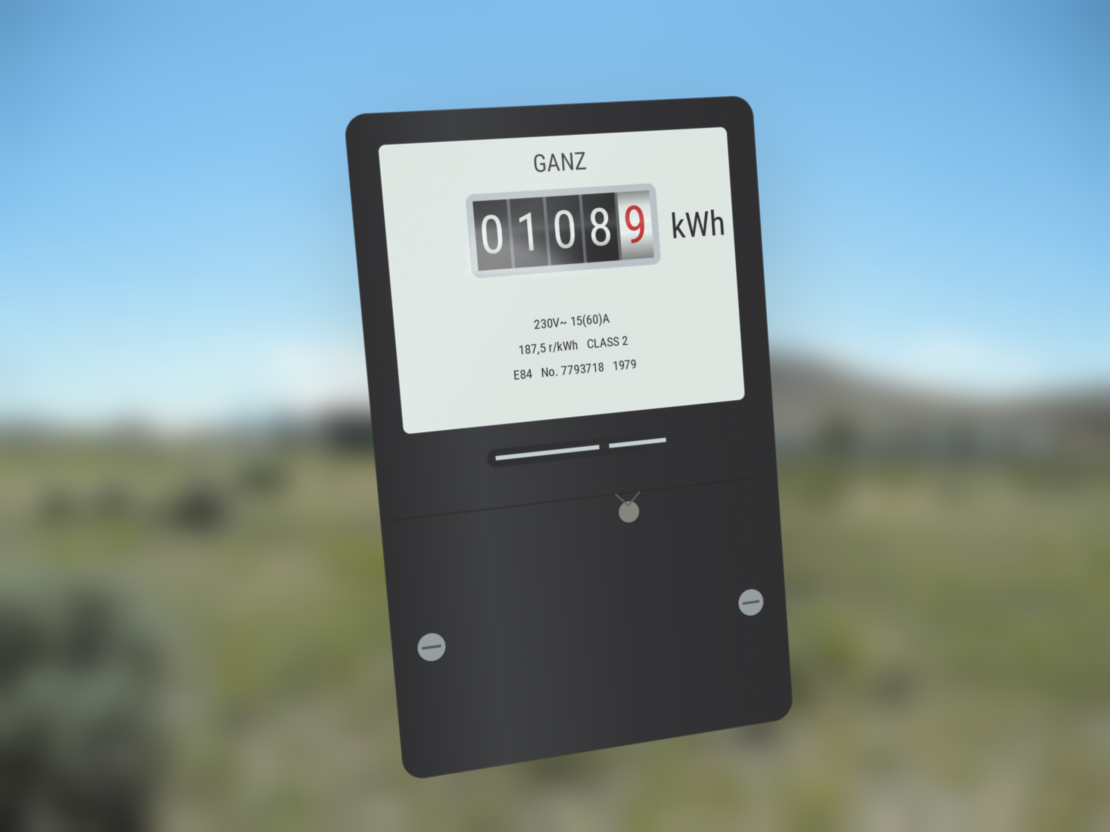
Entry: **108.9** kWh
